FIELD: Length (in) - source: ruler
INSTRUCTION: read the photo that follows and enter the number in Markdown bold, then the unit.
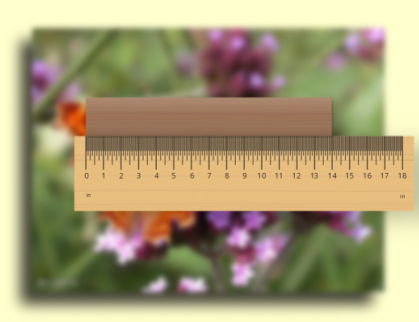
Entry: **14** in
